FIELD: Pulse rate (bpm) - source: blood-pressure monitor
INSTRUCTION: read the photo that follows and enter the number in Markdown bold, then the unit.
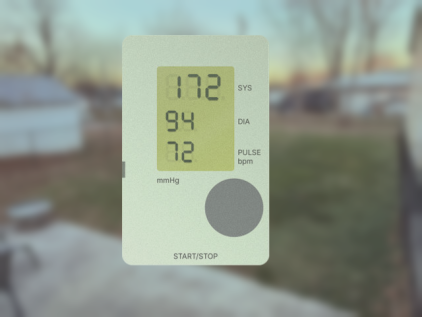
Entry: **72** bpm
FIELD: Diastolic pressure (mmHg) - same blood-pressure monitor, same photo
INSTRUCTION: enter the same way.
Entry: **94** mmHg
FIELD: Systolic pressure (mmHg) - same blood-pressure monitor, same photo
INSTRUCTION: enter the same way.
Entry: **172** mmHg
